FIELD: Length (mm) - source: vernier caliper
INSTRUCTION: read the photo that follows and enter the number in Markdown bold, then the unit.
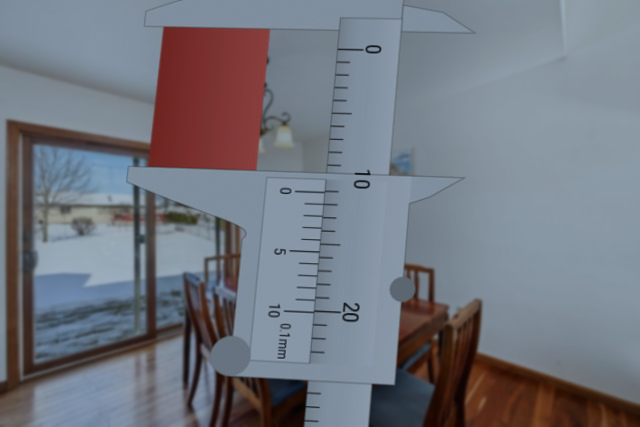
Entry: **11.1** mm
